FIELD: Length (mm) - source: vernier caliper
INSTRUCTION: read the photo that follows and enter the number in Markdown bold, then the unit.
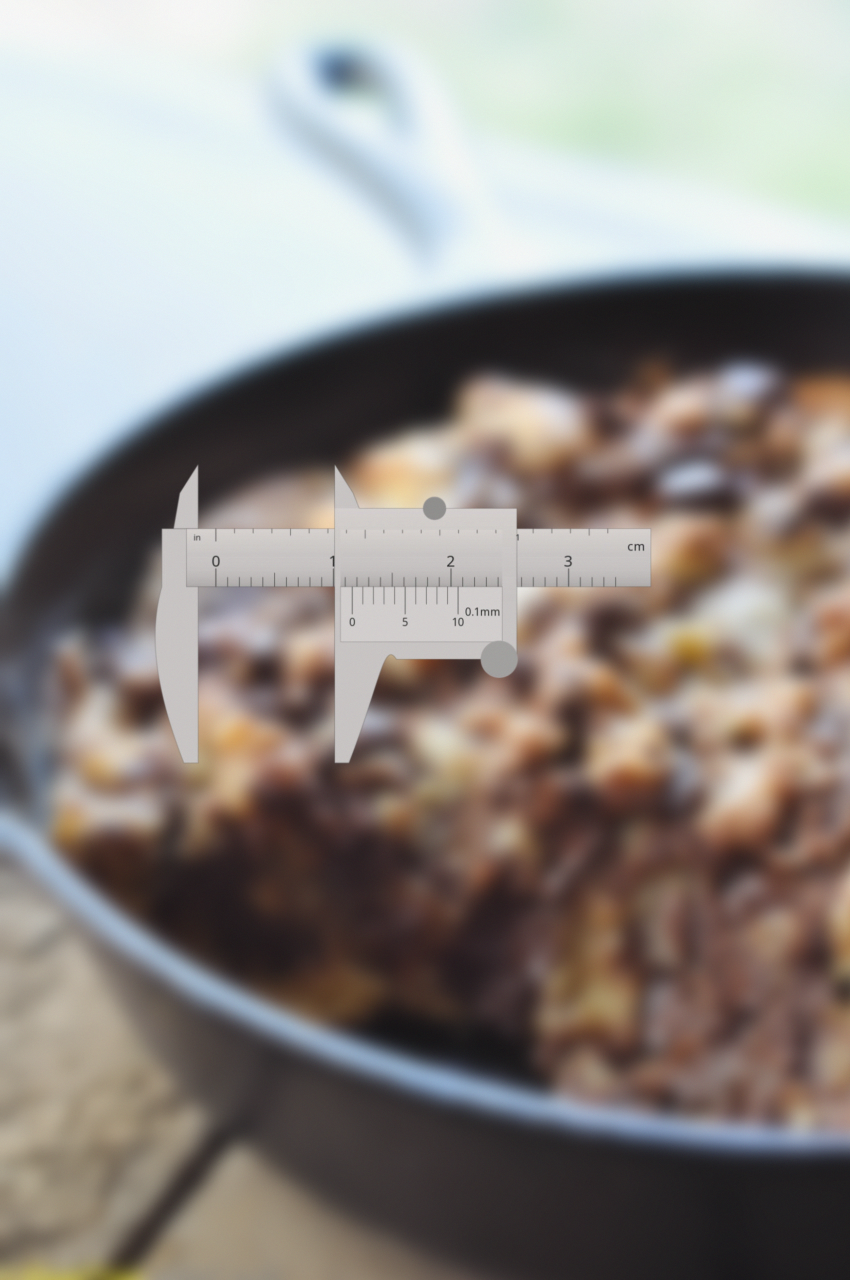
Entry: **11.6** mm
